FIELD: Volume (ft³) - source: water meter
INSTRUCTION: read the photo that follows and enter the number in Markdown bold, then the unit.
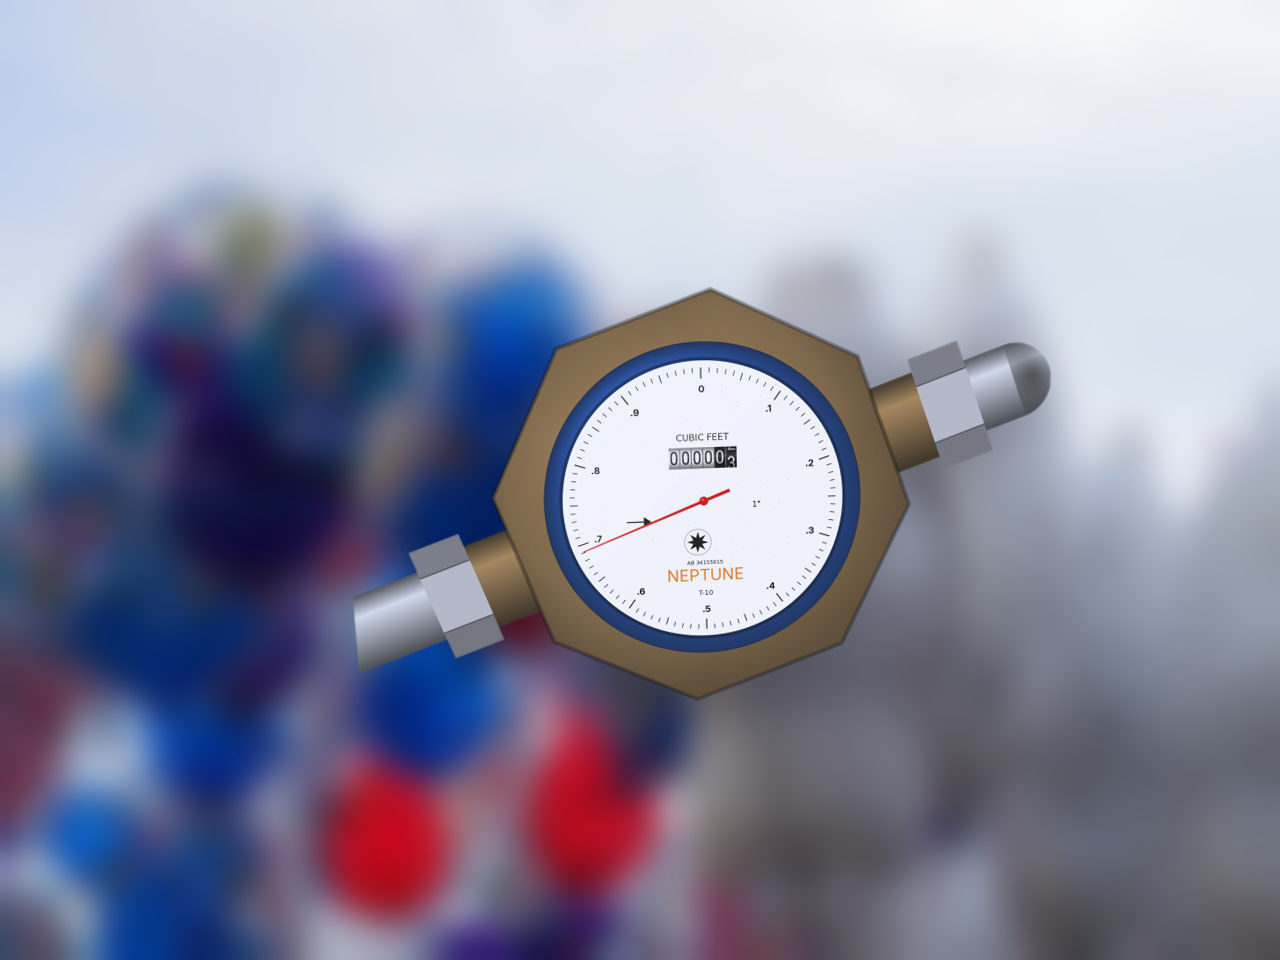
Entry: **2.69** ft³
